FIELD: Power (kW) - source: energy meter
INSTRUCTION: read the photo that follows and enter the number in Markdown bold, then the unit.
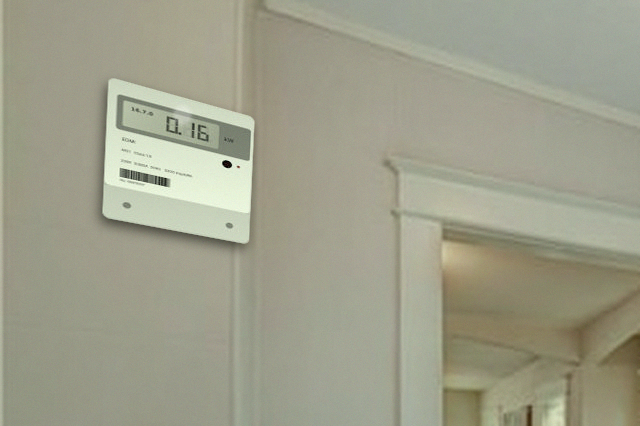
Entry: **0.16** kW
